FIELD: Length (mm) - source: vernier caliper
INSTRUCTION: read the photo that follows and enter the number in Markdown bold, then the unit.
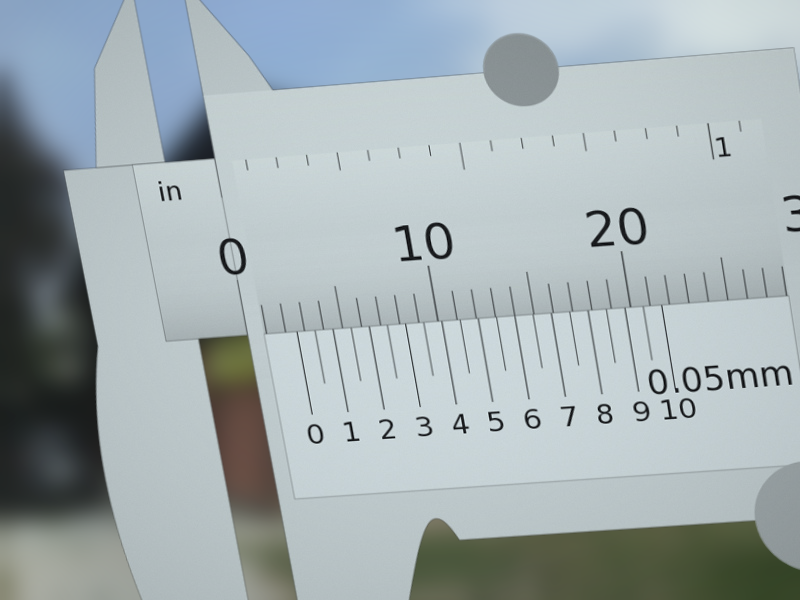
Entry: **2.6** mm
